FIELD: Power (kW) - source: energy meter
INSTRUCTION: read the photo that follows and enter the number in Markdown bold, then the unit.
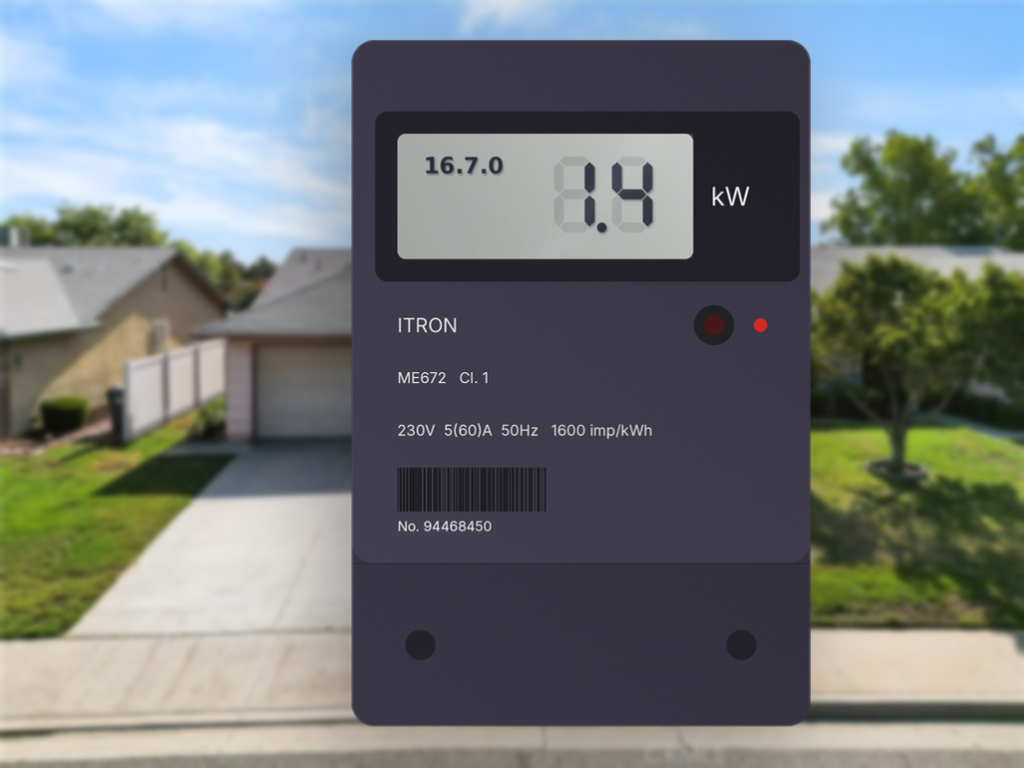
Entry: **1.4** kW
